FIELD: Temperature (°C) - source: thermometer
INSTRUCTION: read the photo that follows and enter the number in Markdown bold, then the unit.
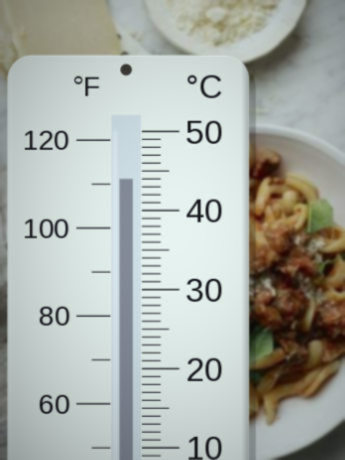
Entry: **44** °C
